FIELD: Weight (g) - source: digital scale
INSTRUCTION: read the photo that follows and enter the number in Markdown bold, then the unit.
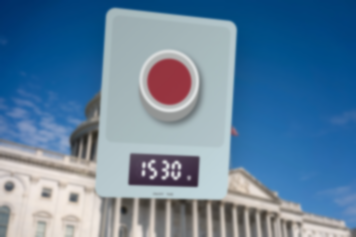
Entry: **1530** g
